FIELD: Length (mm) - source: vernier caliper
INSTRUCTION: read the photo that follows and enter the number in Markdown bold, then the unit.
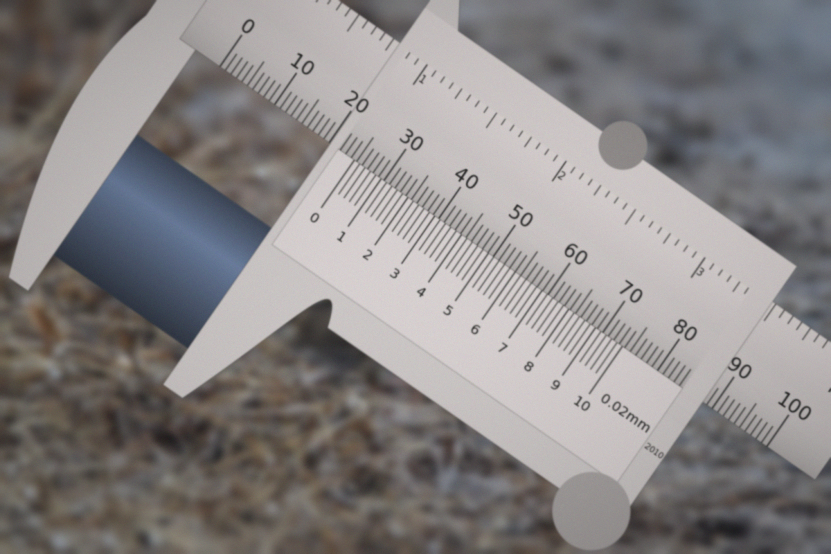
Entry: **24.6** mm
